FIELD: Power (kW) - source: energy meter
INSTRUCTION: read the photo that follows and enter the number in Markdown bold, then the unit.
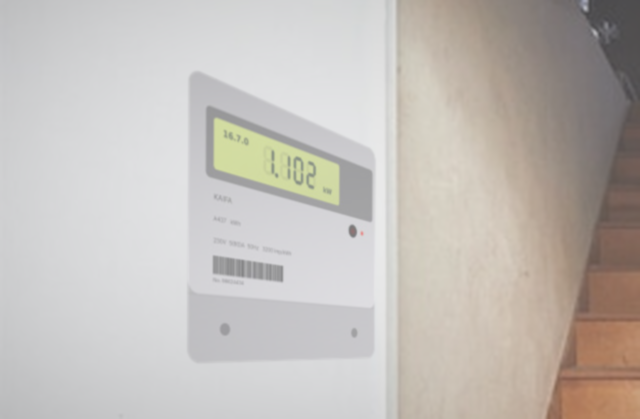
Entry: **1.102** kW
